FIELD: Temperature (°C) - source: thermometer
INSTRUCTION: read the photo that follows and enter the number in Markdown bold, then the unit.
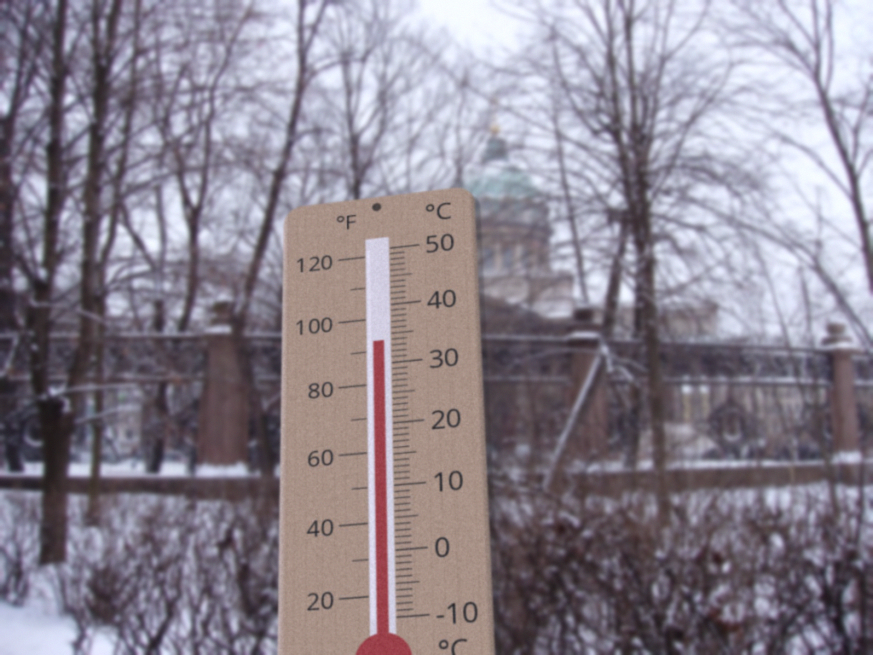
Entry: **34** °C
